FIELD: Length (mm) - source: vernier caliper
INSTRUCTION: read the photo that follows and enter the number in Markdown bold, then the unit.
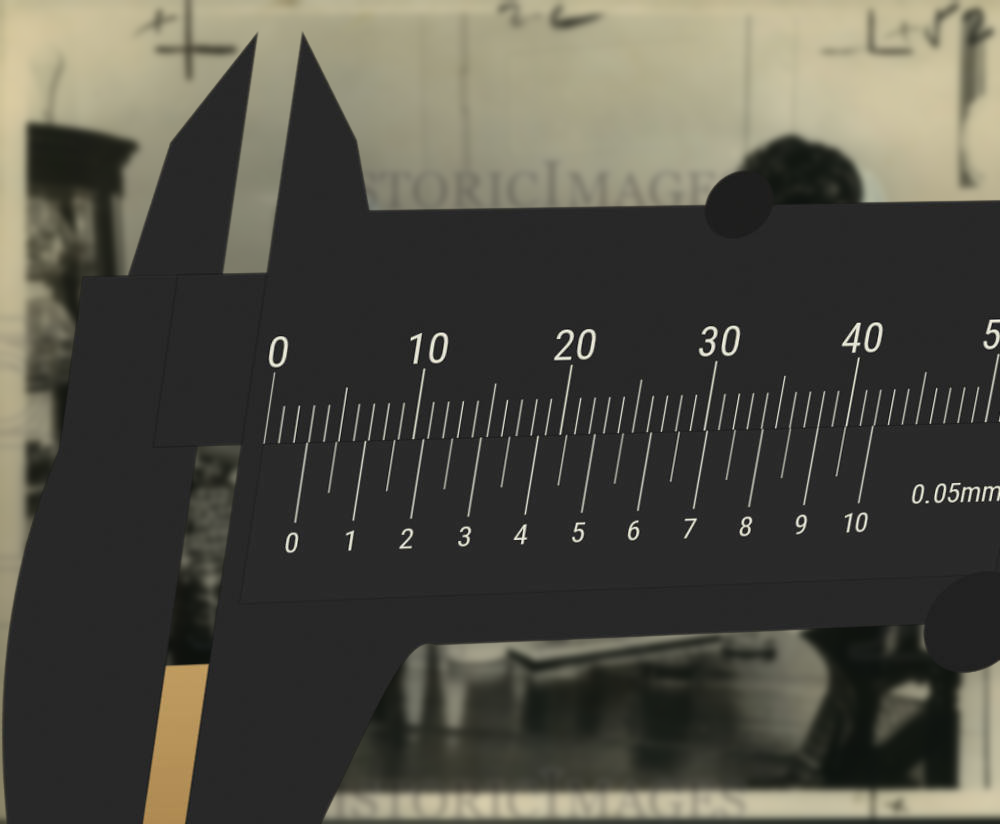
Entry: **2.9** mm
